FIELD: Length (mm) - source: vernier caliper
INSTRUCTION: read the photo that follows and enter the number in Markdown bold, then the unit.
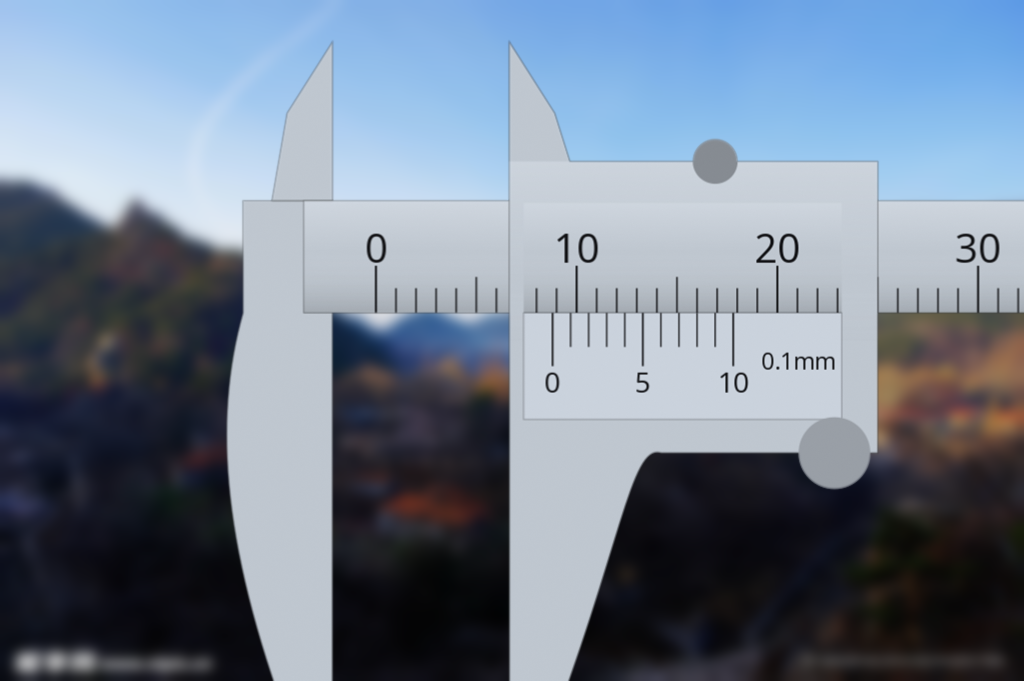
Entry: **8.8** mm
